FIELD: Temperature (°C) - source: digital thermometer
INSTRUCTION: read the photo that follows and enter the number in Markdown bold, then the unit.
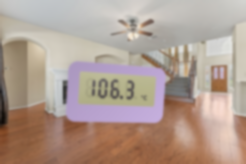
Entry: **106.3** °C
